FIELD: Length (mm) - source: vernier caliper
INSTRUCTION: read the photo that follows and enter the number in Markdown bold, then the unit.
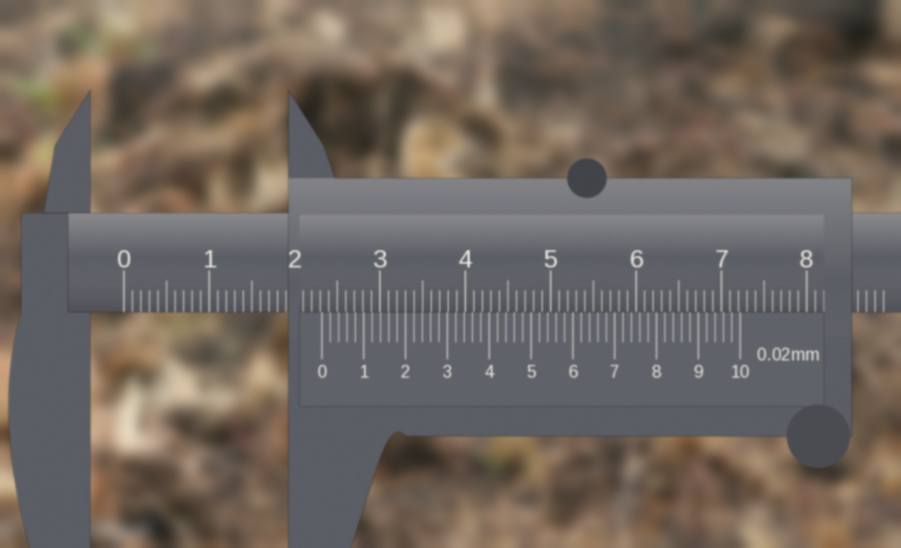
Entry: **23.2** mm
